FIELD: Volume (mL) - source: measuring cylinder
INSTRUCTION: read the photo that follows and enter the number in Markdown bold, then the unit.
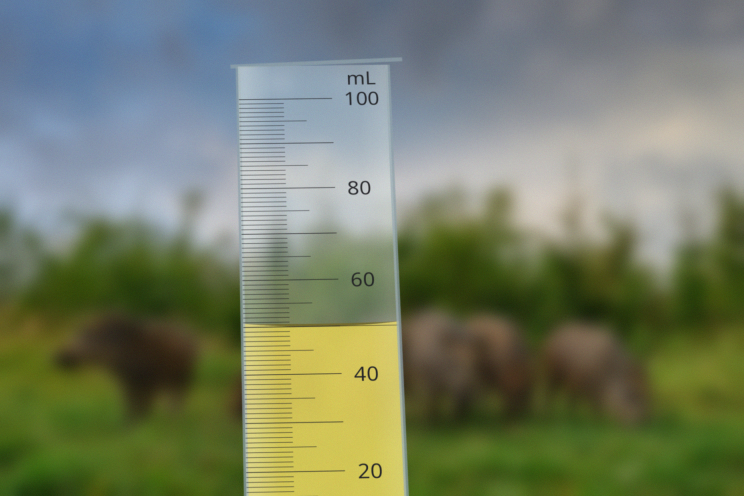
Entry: **50** mL
